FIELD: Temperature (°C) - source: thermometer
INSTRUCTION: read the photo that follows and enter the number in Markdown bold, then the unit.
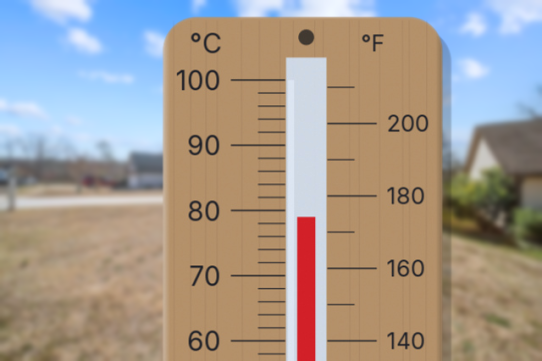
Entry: **79** °C
